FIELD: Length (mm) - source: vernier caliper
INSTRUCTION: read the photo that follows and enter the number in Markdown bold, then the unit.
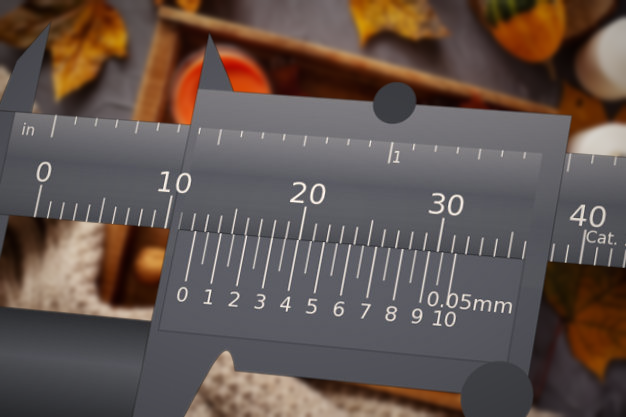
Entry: **12.3** mm
